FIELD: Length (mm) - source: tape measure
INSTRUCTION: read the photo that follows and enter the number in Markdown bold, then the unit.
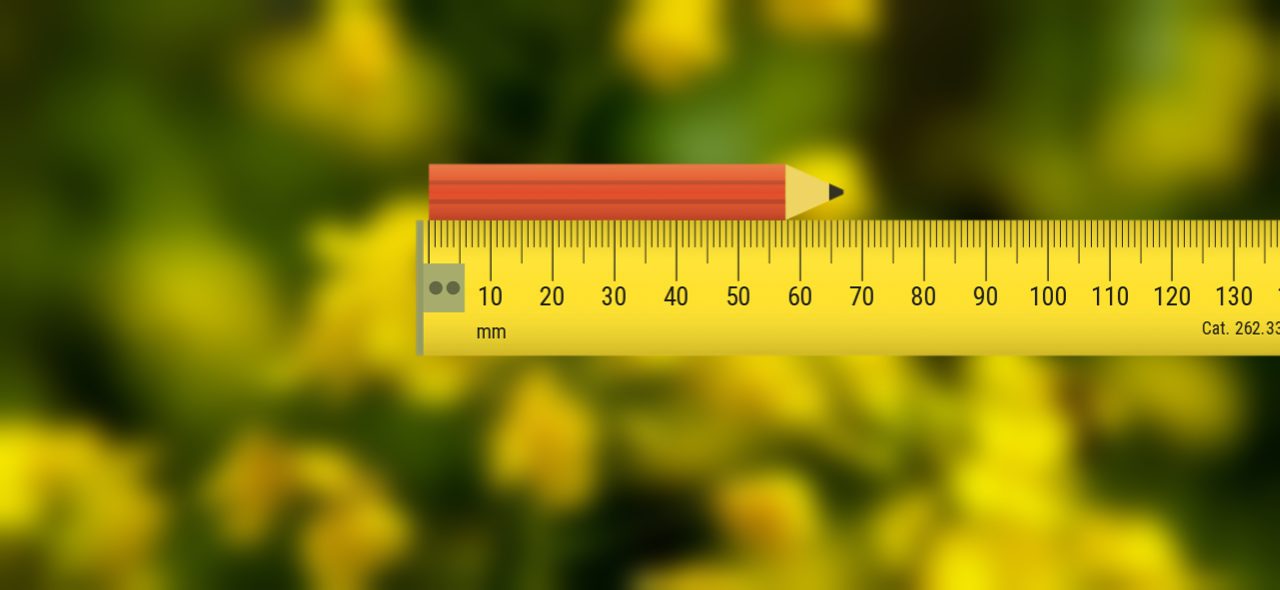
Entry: **67** mm
